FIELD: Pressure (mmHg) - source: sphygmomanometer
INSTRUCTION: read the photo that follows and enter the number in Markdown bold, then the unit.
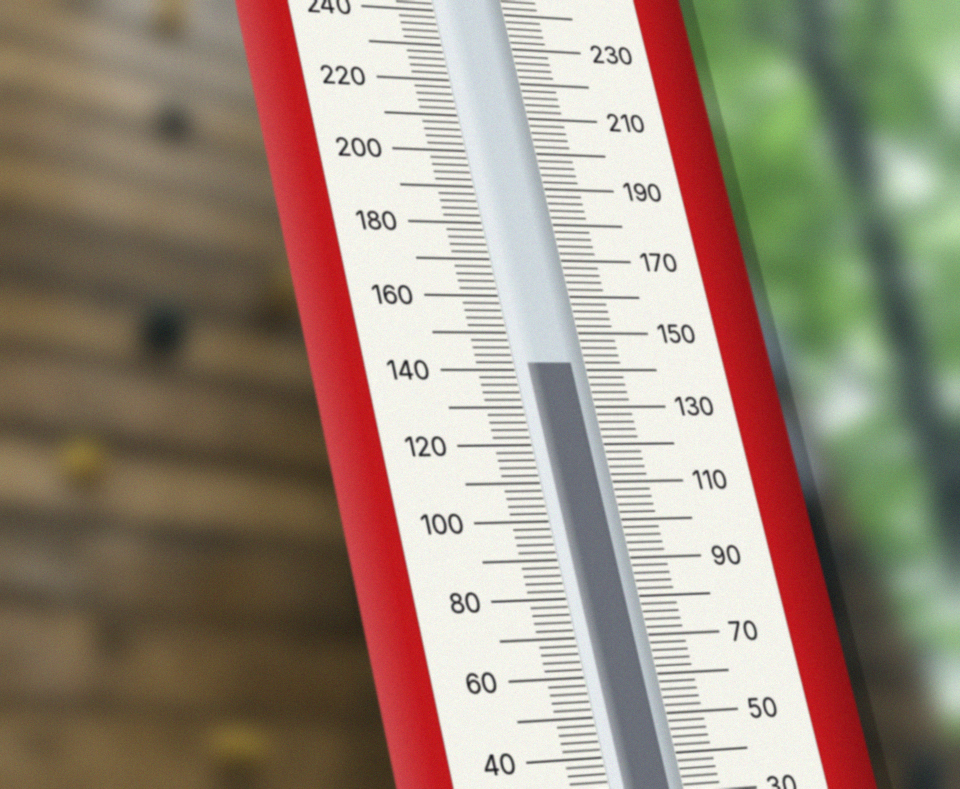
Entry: **142** mmHg
